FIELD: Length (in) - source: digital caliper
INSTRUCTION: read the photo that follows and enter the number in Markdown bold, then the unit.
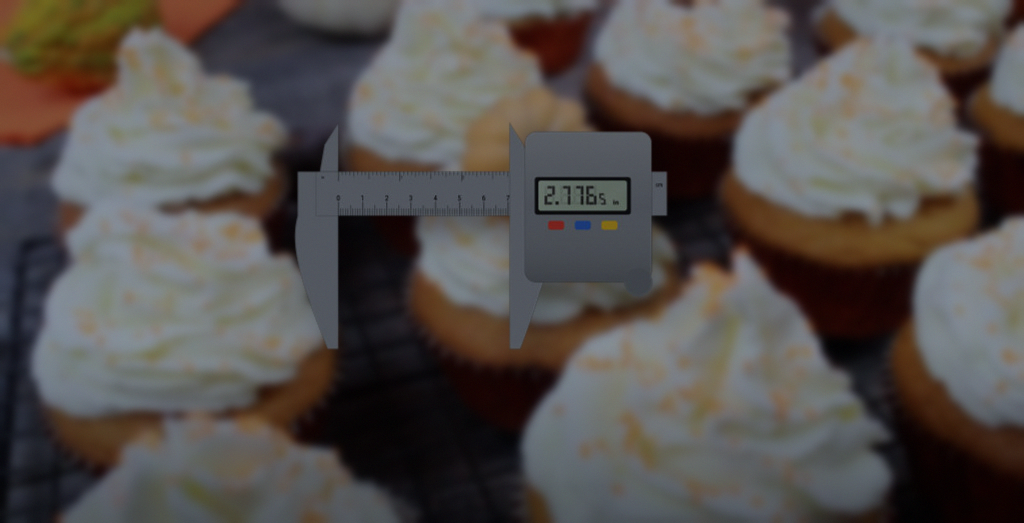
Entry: **2.7765** in
